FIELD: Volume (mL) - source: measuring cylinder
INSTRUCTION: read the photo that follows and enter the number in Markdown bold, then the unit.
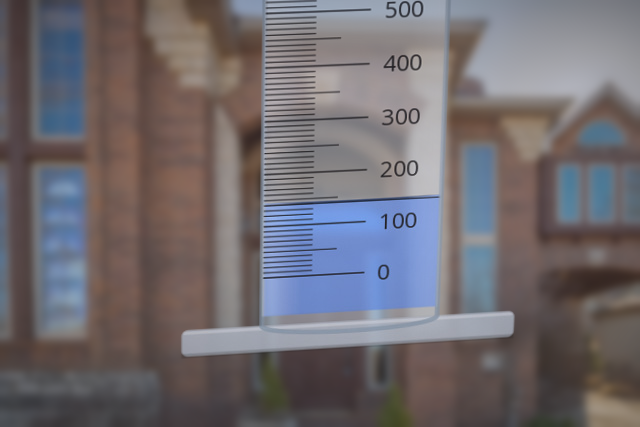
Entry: **140** mL
